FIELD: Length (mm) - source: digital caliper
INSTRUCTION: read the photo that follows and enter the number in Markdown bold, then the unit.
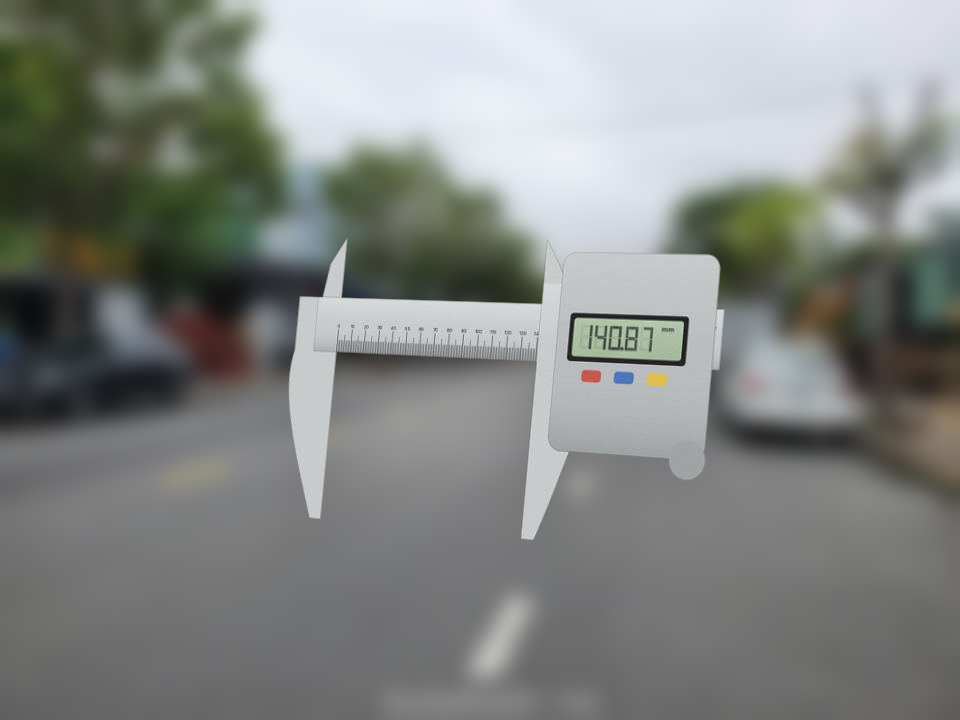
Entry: **140.87** mm
